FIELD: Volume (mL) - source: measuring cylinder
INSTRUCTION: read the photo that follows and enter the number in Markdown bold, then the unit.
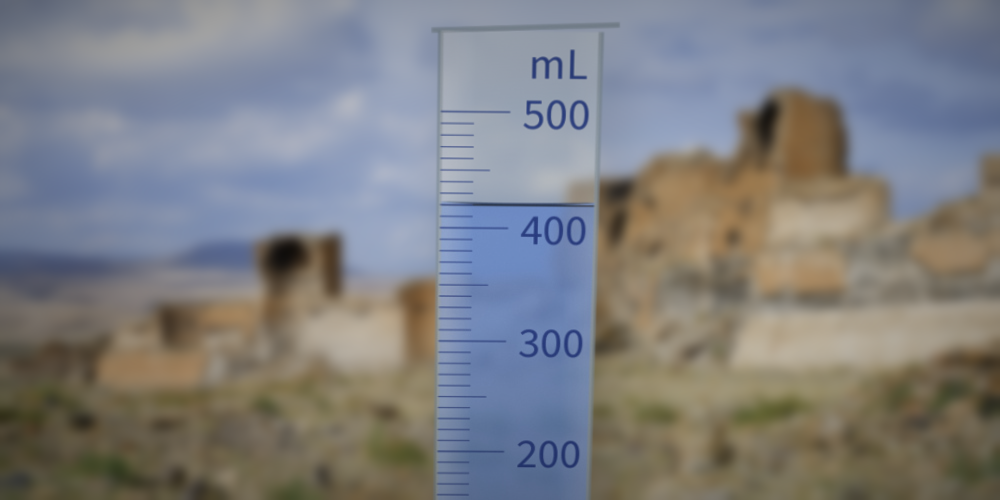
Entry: **420** mL
